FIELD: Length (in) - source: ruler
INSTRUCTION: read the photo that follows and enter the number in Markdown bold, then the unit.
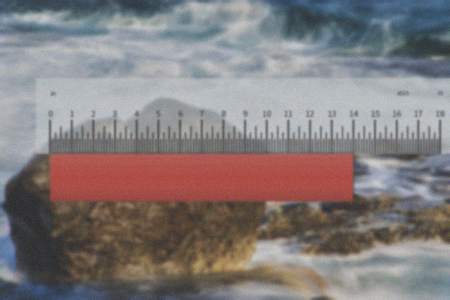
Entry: **14** in
